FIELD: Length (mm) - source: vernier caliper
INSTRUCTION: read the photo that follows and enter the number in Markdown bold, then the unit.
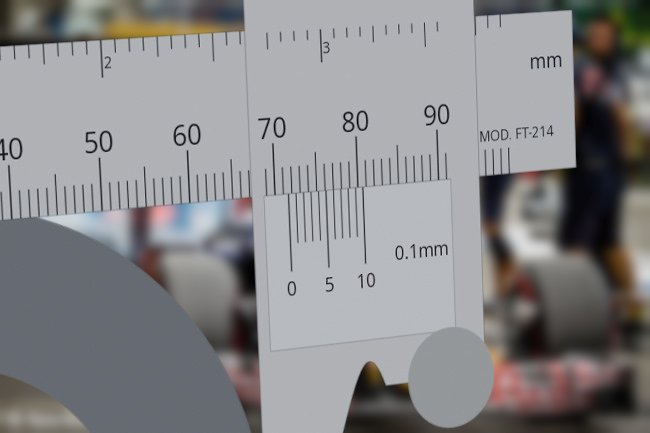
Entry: **71.6** mm
